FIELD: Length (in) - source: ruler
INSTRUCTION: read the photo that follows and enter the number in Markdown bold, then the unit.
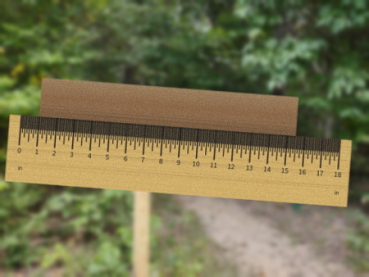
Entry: **14.5** in
